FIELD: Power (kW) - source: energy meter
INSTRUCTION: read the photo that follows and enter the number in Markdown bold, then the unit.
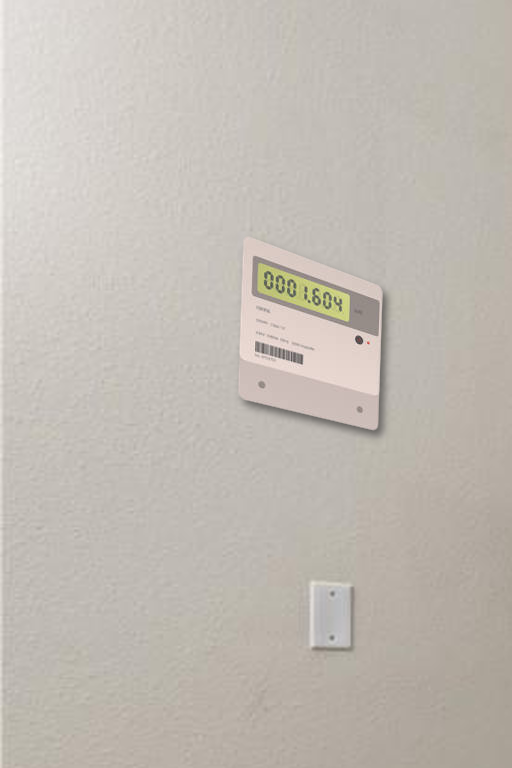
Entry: **1.604** kW
